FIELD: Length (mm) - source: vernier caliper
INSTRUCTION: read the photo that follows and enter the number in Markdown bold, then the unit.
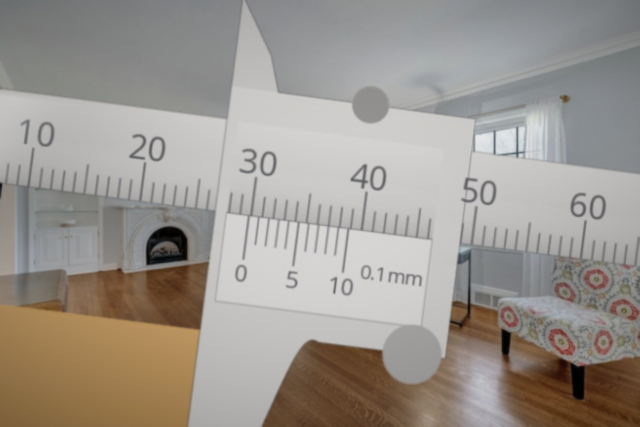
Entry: **29.8** mm
